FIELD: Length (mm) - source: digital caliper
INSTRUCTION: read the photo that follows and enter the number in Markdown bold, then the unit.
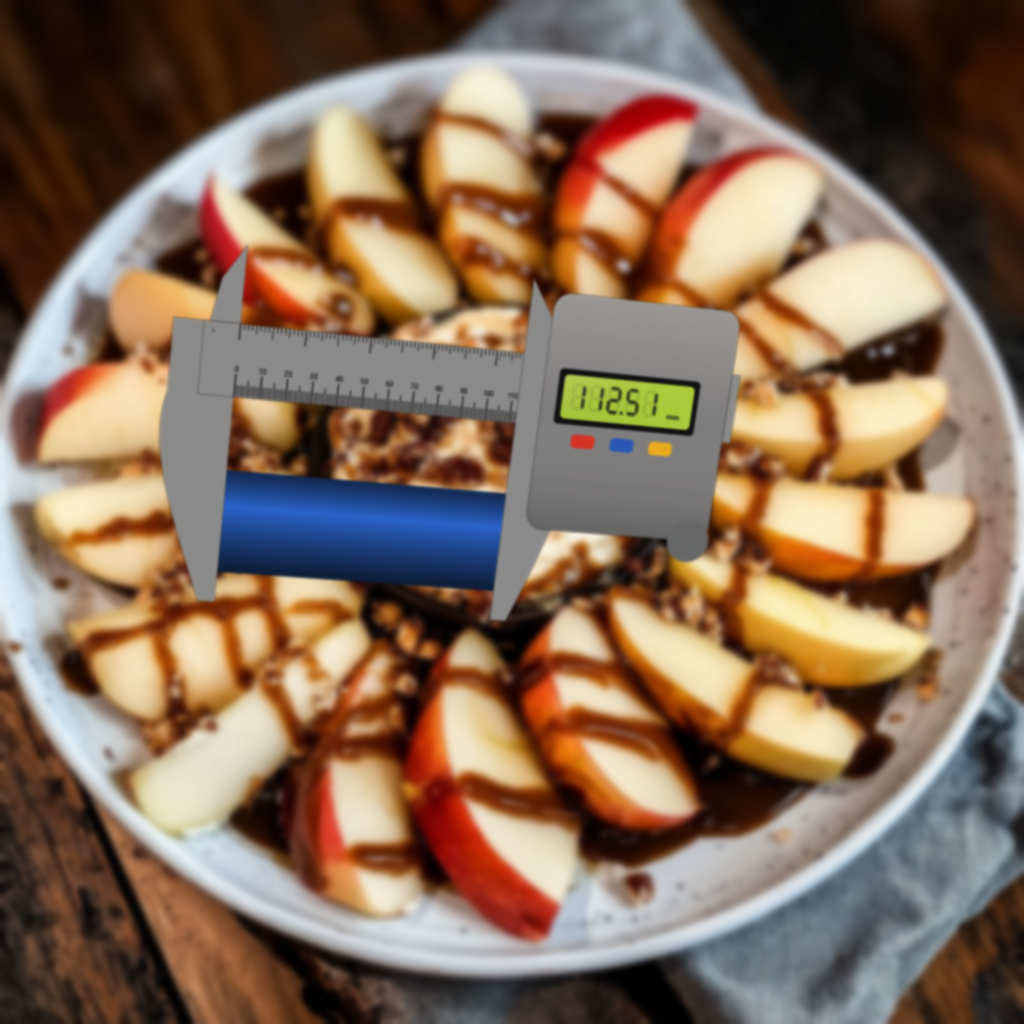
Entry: **112.51** mm
